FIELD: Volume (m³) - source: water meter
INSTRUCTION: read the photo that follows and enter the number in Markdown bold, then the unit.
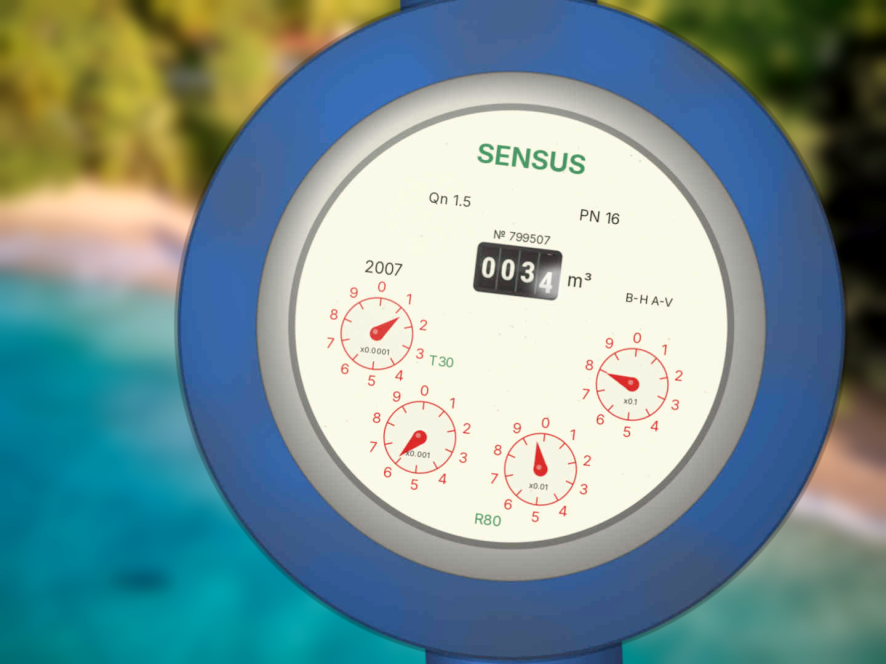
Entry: **33.7961** m³
